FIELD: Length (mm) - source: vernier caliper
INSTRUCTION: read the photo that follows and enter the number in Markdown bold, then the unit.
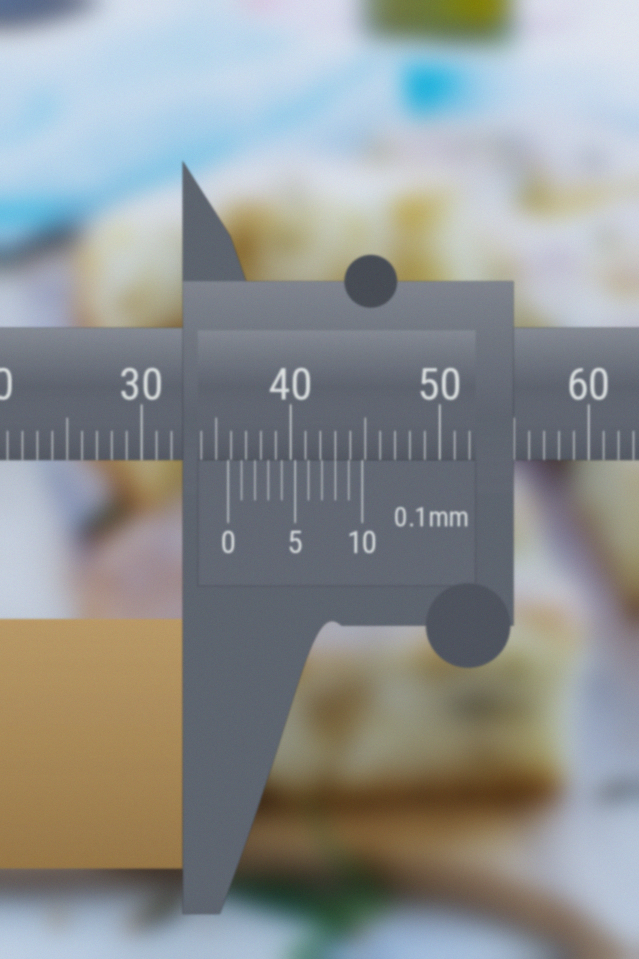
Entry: **35.8** mm
